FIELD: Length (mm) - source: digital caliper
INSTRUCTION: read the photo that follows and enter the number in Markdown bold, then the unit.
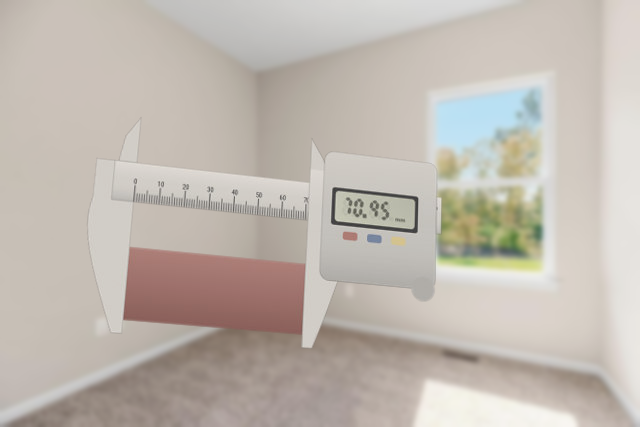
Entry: **70.95** mm
